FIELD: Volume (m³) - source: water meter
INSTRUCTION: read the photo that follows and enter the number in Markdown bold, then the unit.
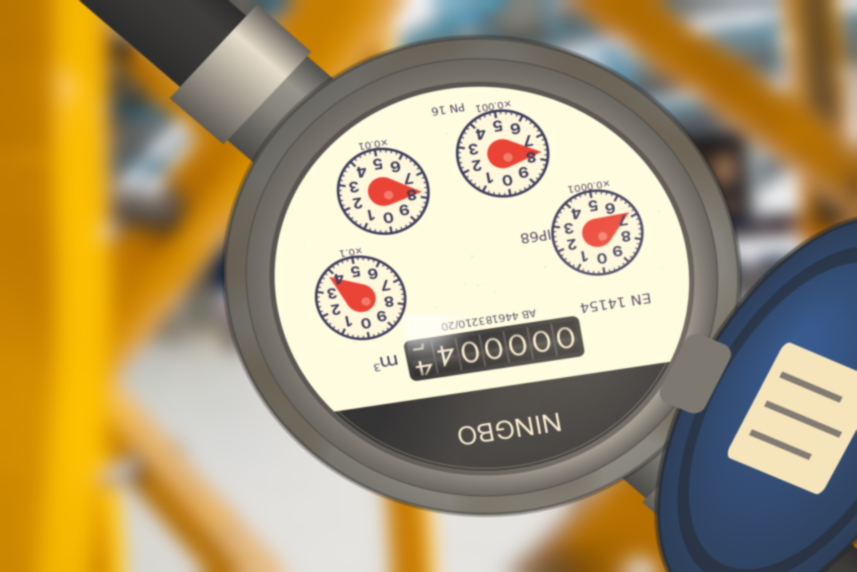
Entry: **44.3776** m³
